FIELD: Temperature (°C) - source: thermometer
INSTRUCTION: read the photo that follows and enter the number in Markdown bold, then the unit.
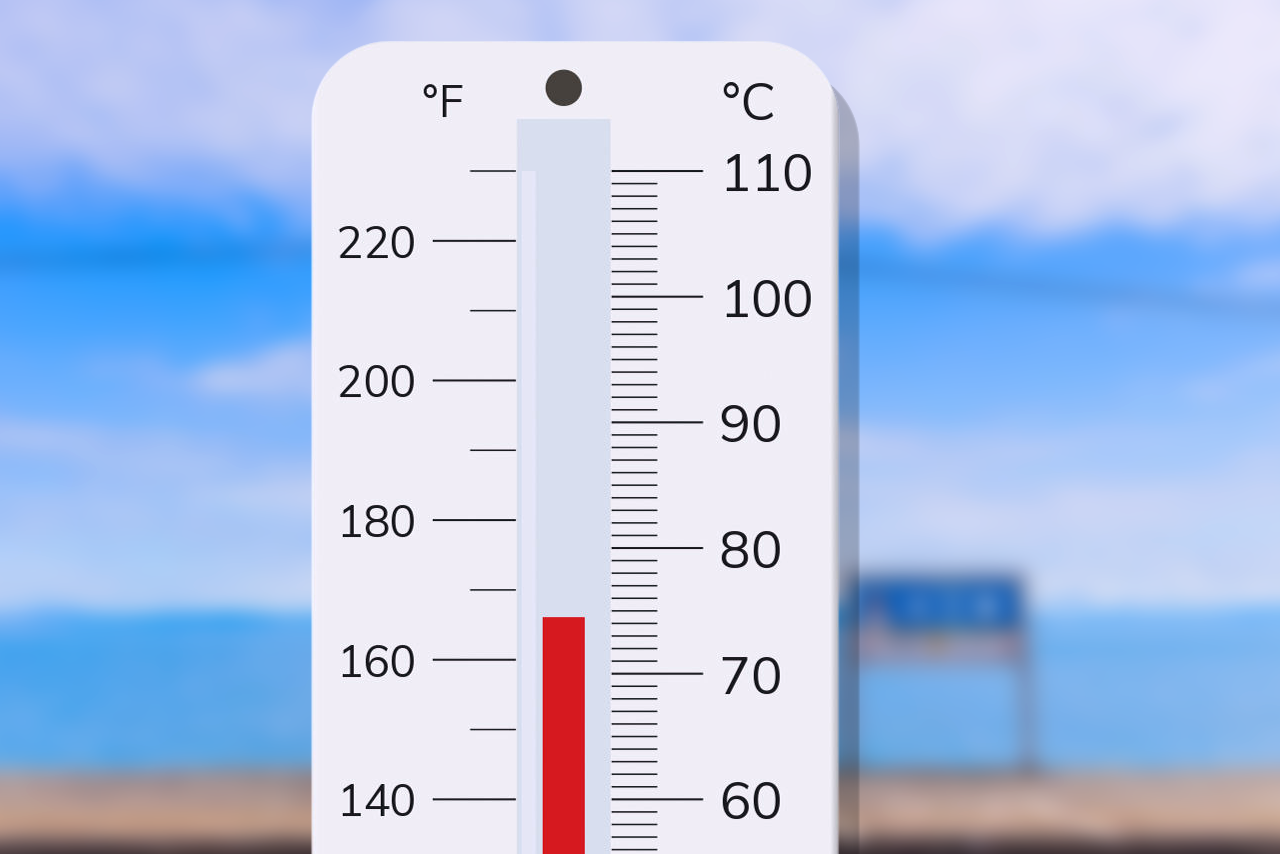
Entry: **74.5** °C
